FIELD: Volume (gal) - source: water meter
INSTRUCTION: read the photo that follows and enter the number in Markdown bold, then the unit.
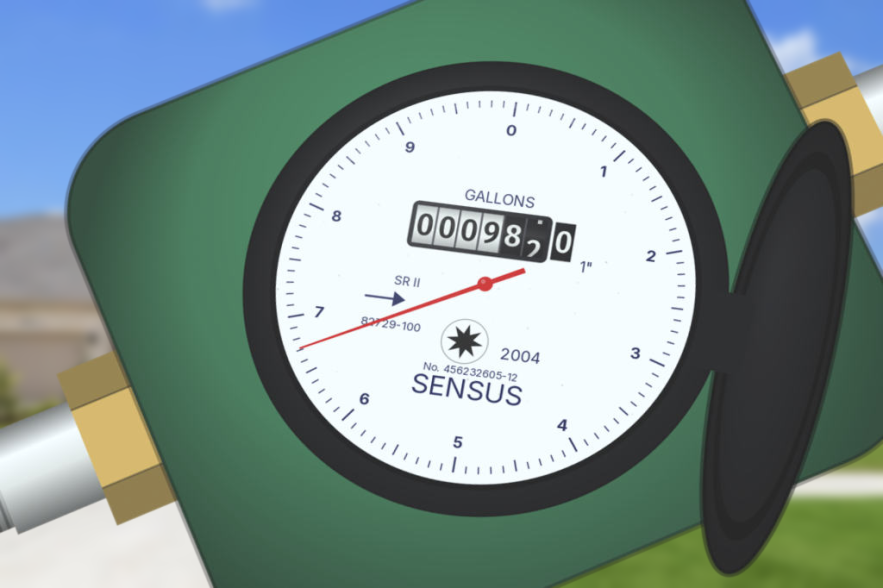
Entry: **9816.7** gal
